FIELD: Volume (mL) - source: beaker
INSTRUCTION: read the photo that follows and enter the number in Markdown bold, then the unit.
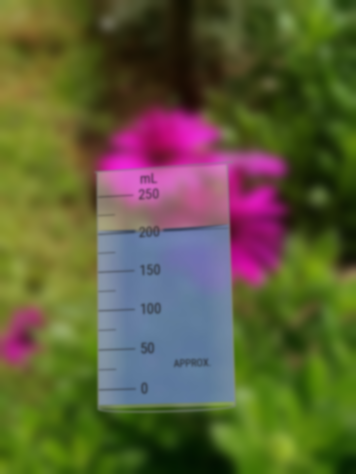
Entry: **200** mL
